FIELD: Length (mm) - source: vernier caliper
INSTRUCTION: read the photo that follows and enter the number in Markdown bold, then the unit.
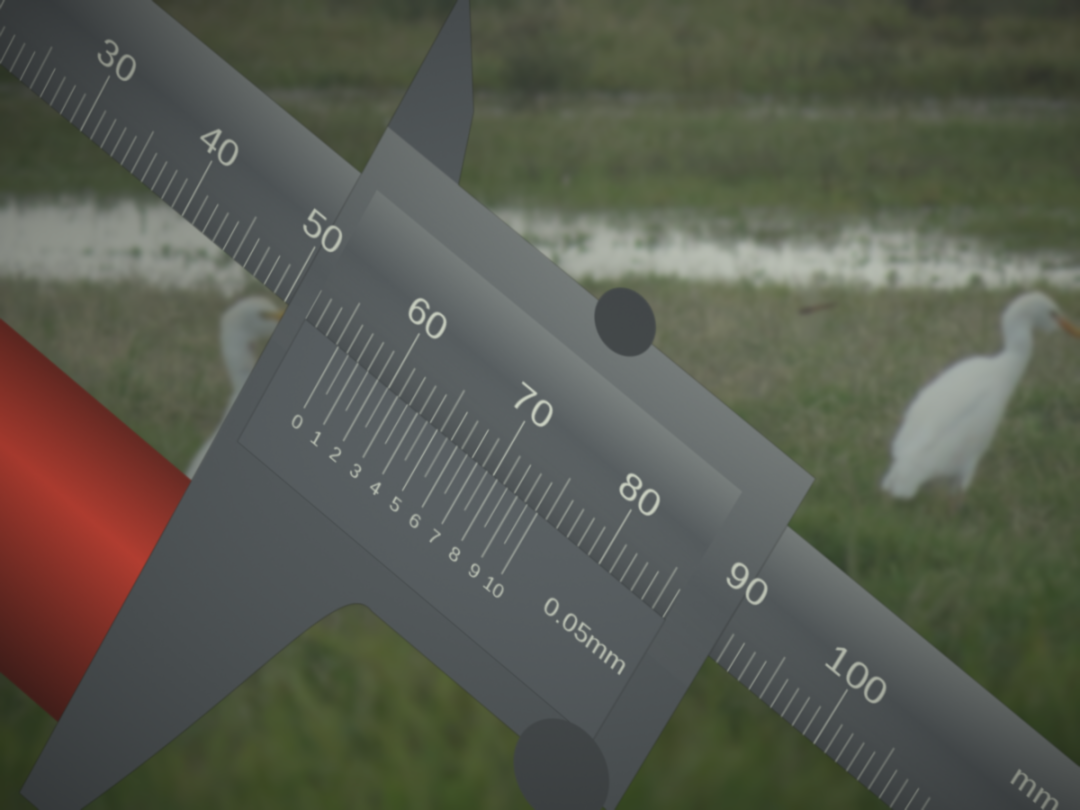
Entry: **55.2** mm
